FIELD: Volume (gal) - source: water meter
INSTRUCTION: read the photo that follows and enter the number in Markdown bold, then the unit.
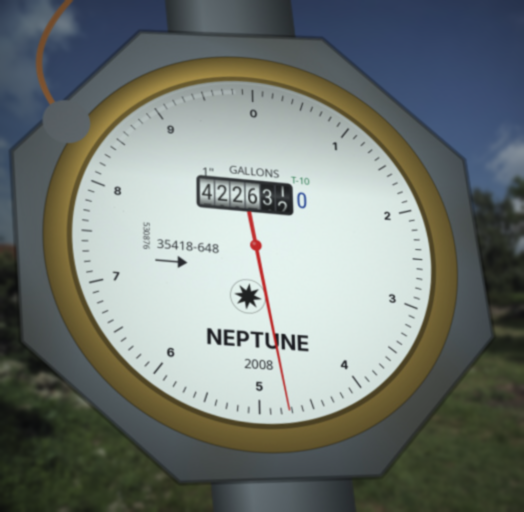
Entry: **4226314.7** gal
